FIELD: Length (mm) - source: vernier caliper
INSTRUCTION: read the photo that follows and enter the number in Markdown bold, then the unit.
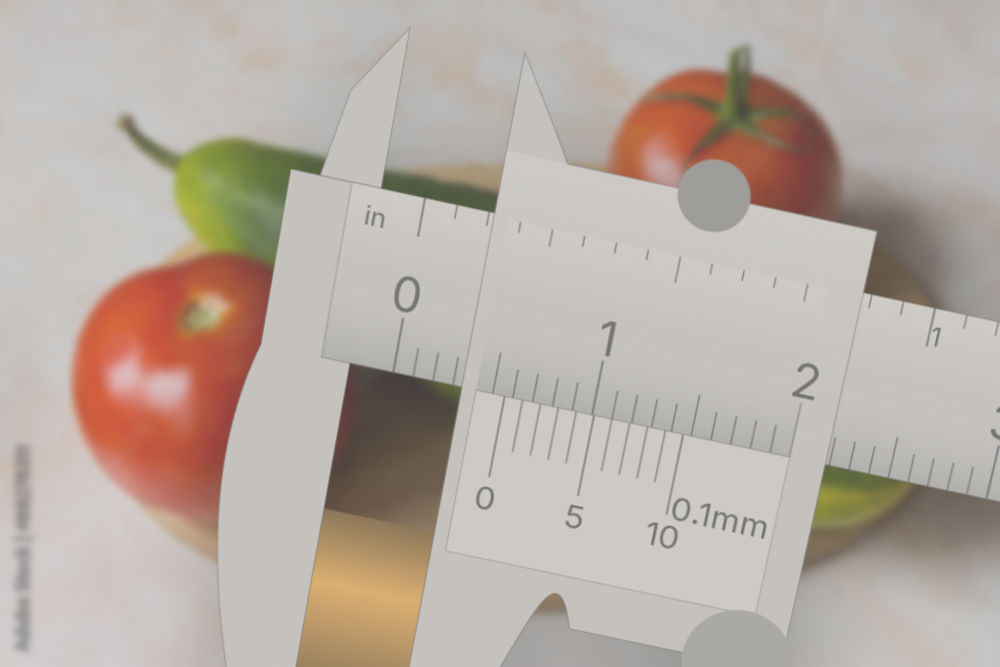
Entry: **5.6** mm
